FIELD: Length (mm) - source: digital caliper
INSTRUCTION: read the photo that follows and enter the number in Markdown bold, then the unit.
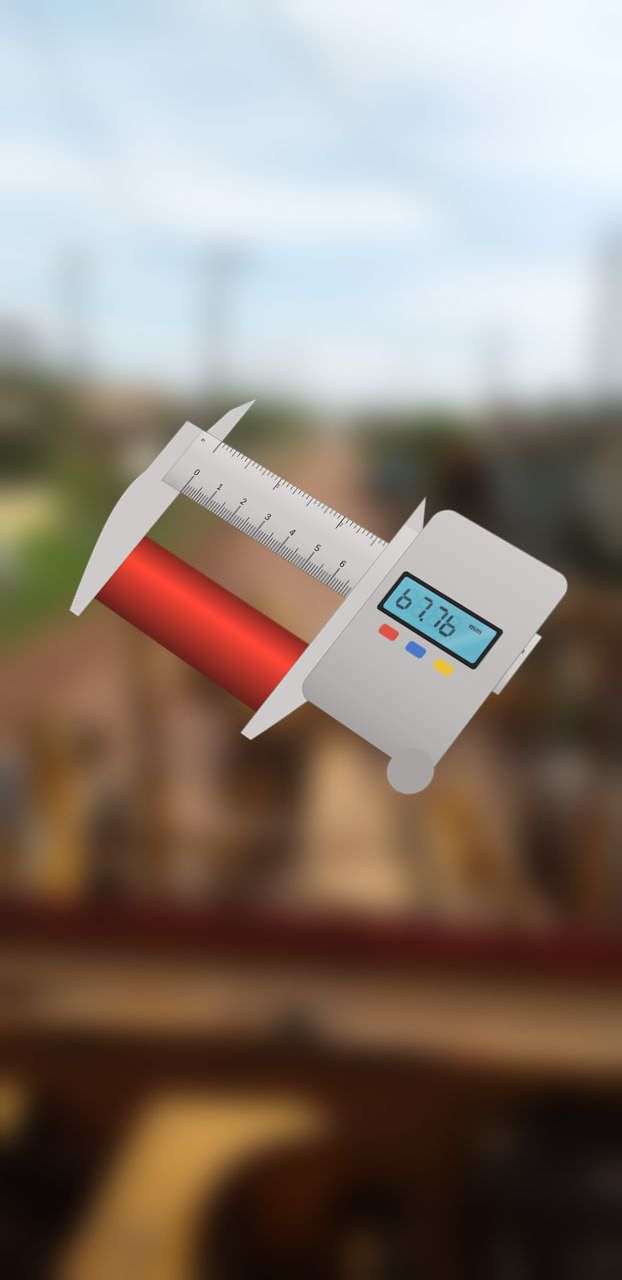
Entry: **67.76** mm
